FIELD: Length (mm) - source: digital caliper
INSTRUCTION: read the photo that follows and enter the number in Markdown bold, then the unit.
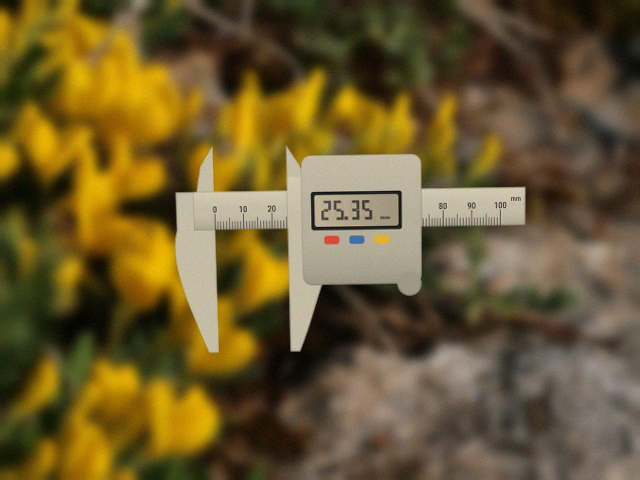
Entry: **25.35** mm
